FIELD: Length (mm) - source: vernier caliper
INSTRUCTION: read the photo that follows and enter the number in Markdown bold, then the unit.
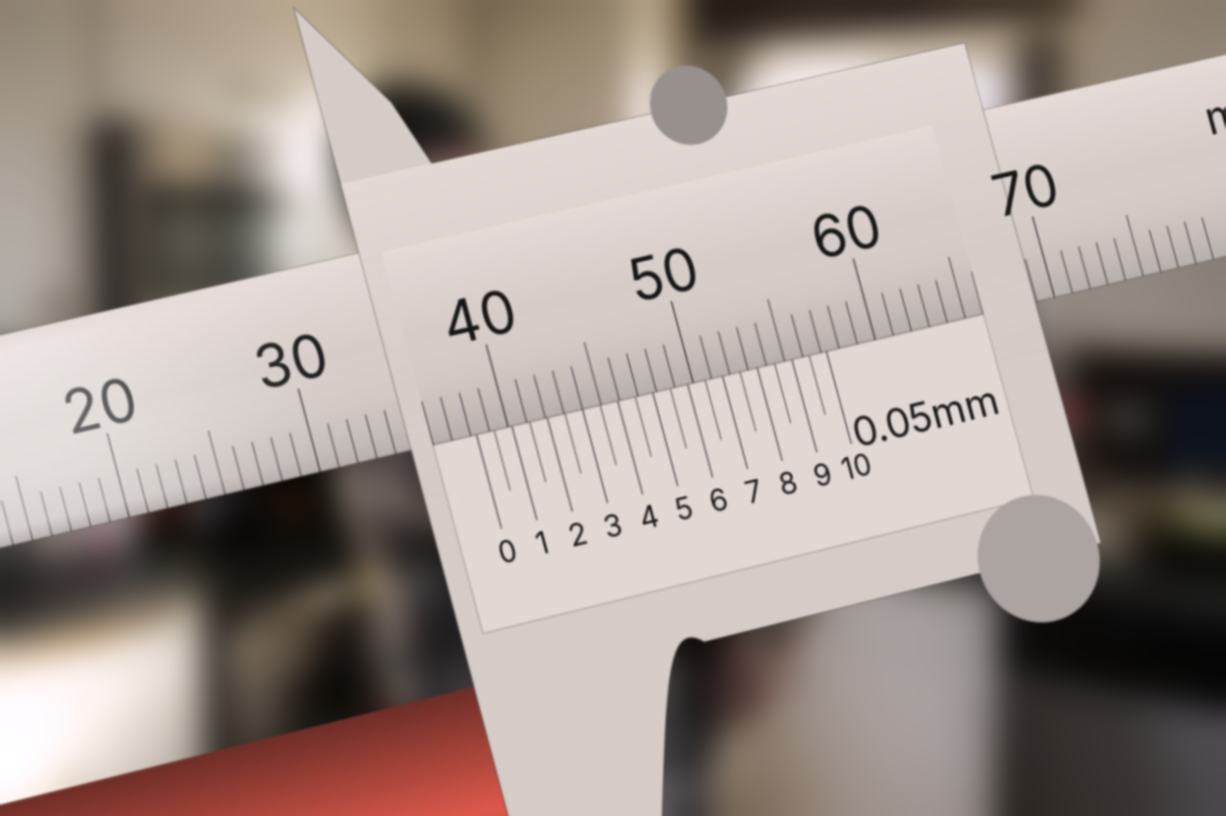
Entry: **38.3** mm
